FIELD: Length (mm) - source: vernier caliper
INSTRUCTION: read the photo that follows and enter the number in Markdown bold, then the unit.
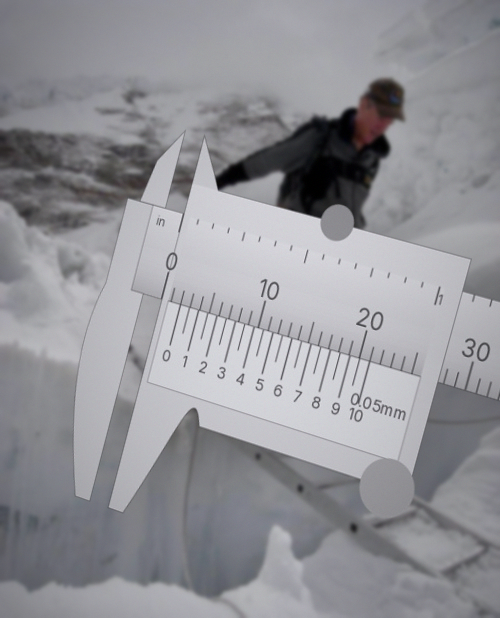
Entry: **2.0** mm
